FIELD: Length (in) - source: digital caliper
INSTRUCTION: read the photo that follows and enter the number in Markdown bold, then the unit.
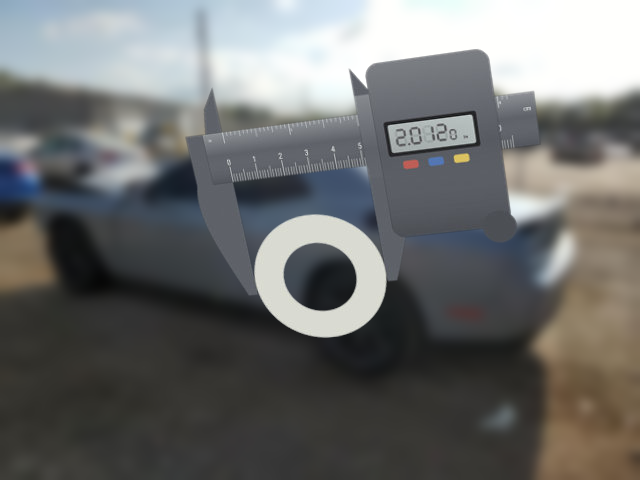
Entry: **2.0120** in
